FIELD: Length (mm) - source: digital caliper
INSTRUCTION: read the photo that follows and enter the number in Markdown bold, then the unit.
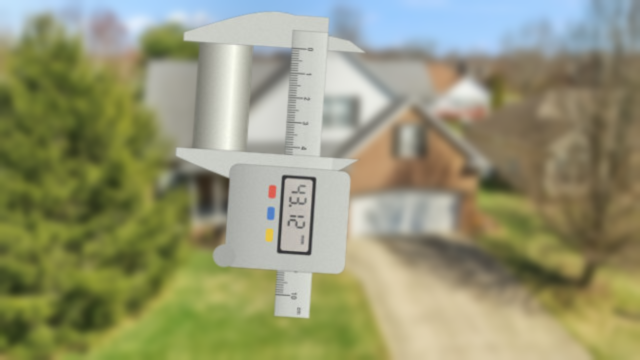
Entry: **43.12** mm
